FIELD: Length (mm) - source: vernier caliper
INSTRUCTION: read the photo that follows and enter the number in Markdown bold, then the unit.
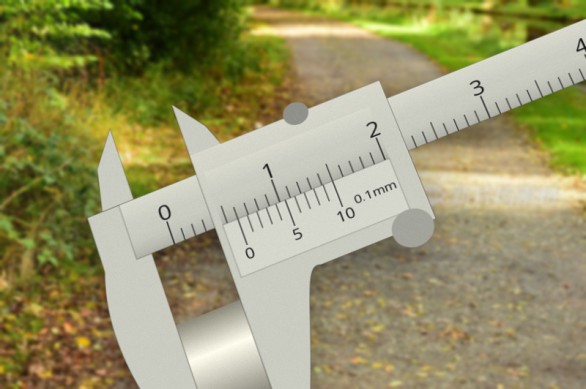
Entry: **6.0** mm
